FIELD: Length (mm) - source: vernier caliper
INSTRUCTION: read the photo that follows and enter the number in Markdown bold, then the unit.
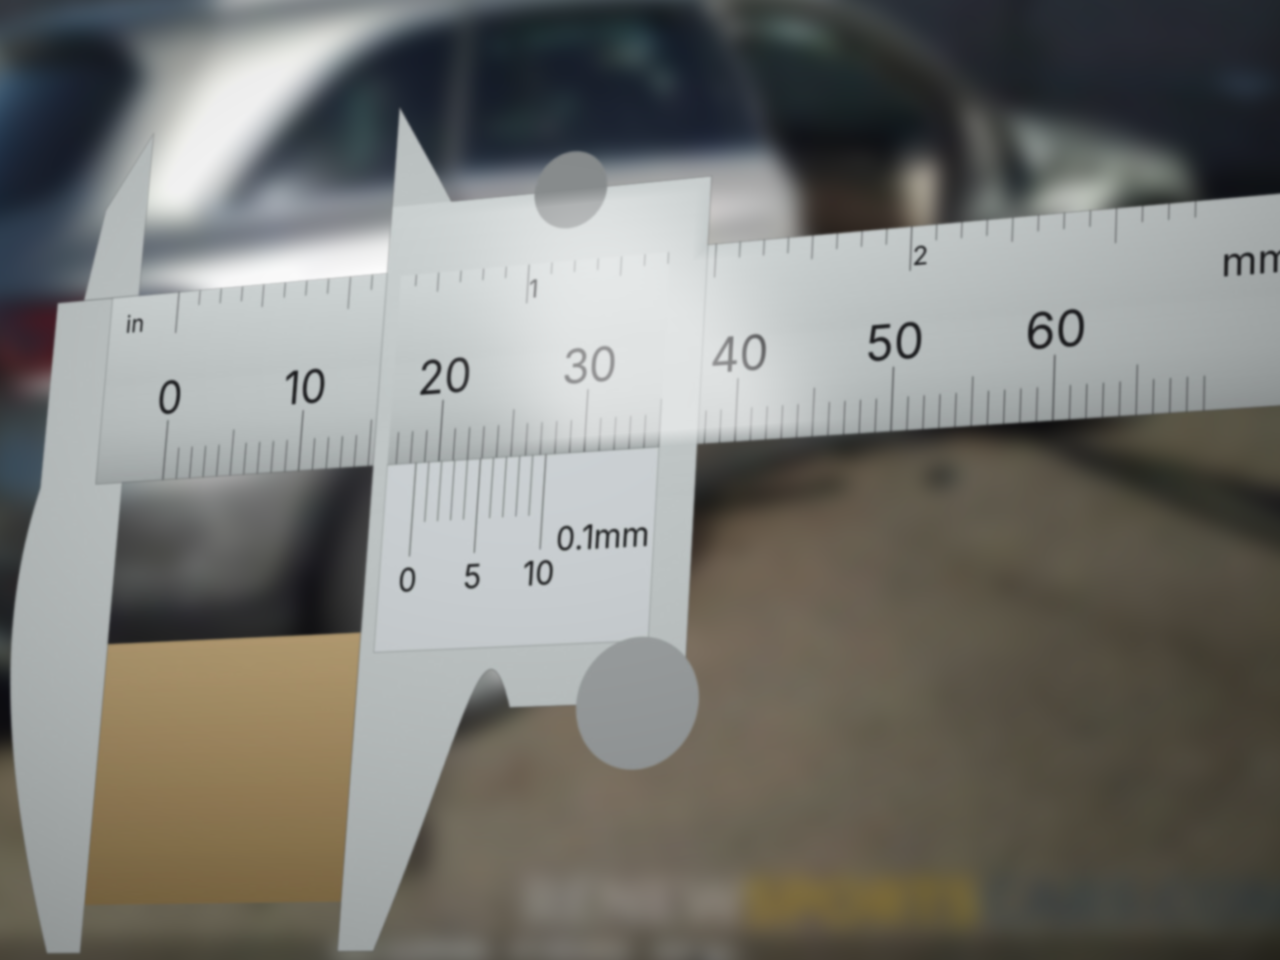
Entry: **18.4** mm
